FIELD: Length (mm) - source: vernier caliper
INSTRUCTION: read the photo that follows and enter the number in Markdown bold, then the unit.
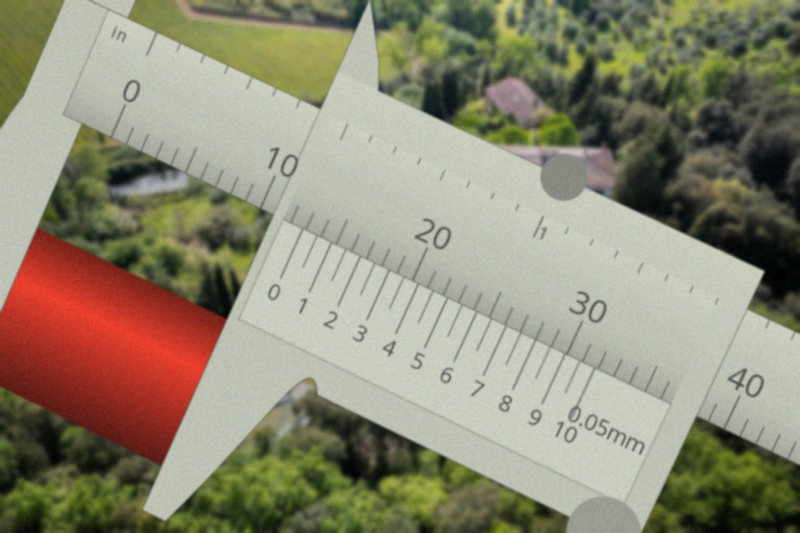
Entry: **12.8** mm
